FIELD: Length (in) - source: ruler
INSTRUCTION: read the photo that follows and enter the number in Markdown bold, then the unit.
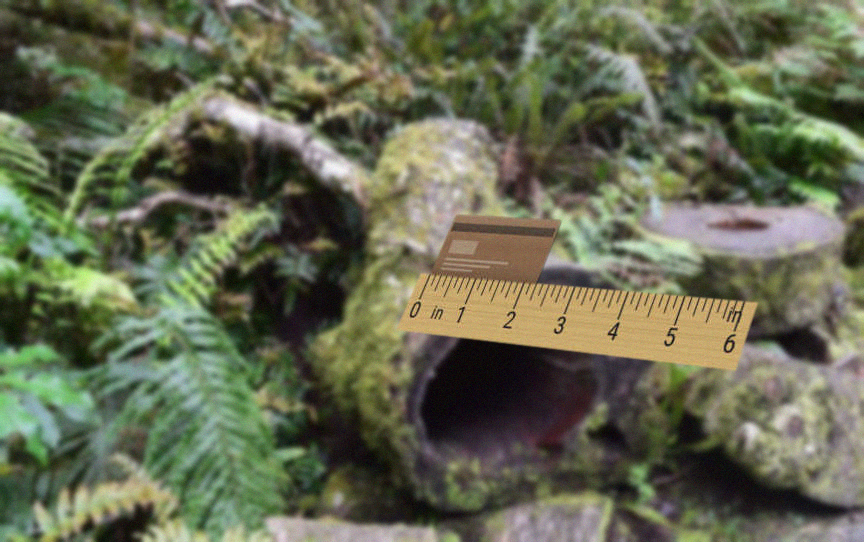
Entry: **2.25** in
